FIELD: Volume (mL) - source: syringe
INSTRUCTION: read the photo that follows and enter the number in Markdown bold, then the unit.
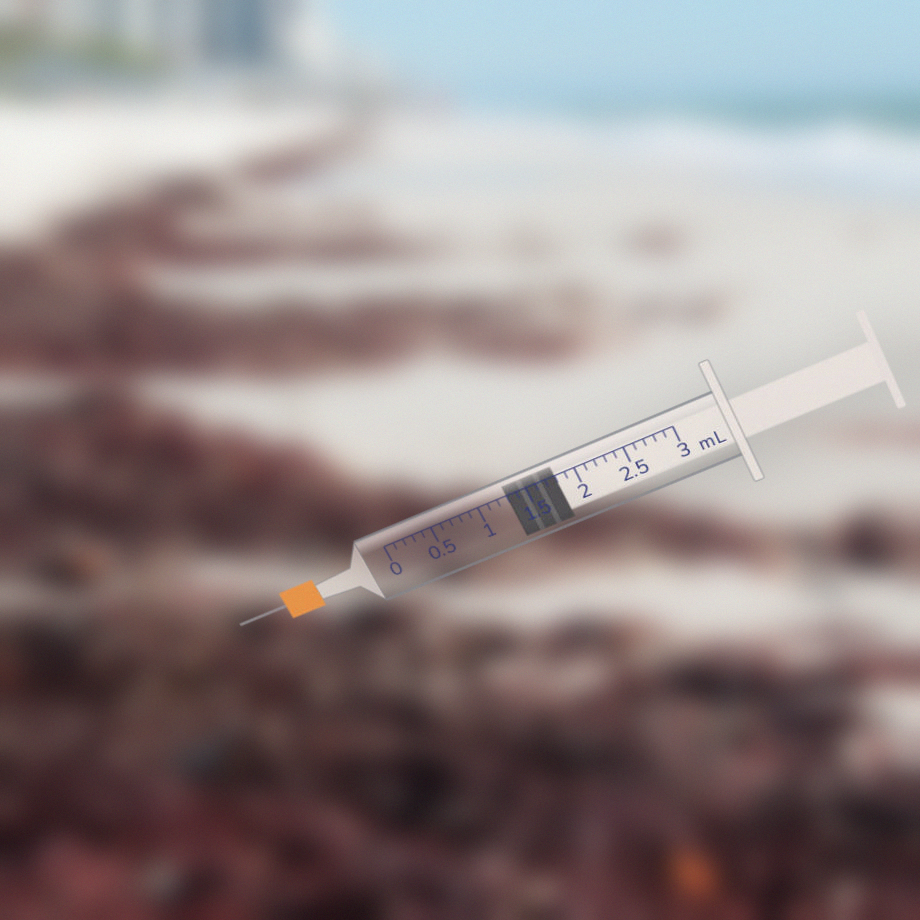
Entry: **1.3** mL
